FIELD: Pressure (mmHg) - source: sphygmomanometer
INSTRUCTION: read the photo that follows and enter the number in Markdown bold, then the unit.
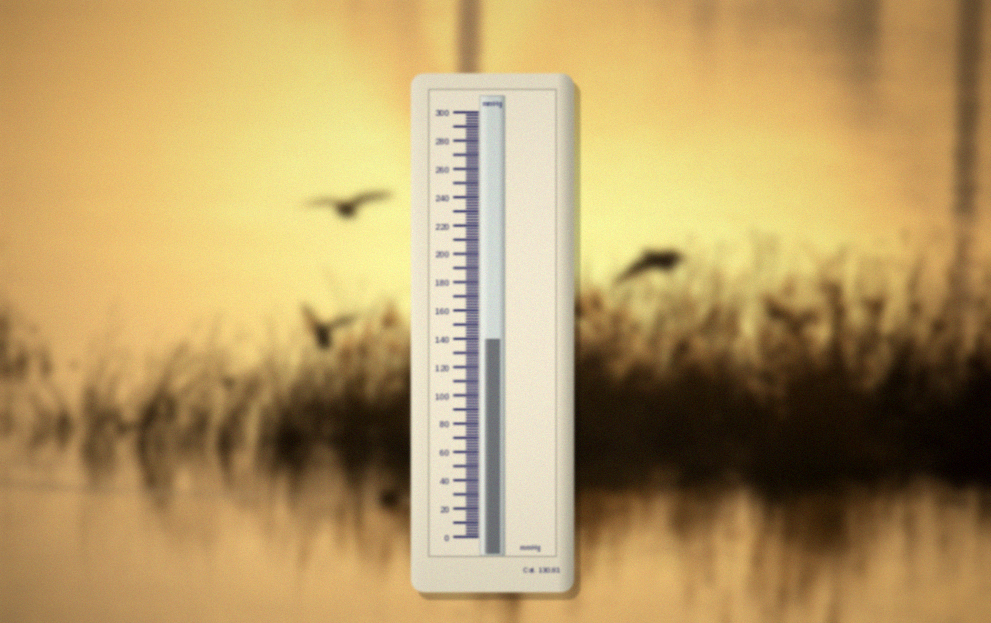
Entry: **140** mmHg
